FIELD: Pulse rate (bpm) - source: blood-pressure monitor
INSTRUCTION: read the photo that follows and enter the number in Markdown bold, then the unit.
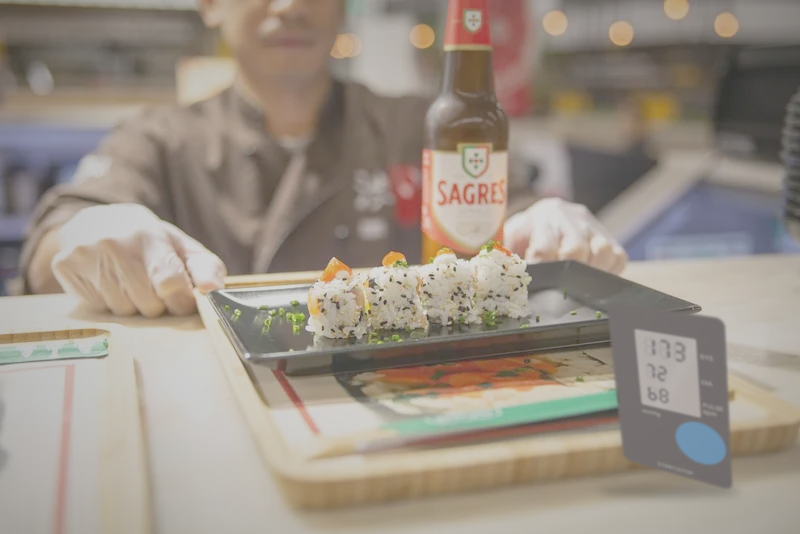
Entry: **68** bpm
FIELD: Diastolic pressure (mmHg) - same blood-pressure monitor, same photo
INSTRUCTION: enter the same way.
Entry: **72** mmHg
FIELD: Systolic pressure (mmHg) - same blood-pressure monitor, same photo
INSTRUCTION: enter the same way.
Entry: **173** mmHg
